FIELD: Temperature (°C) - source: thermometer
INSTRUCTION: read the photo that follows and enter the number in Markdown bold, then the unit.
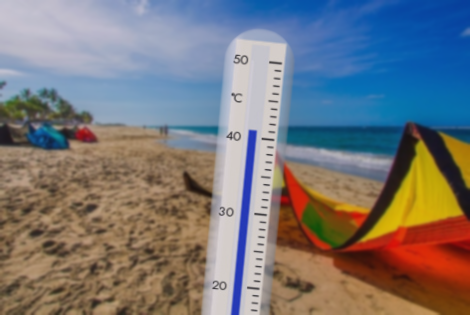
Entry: **41** °C
